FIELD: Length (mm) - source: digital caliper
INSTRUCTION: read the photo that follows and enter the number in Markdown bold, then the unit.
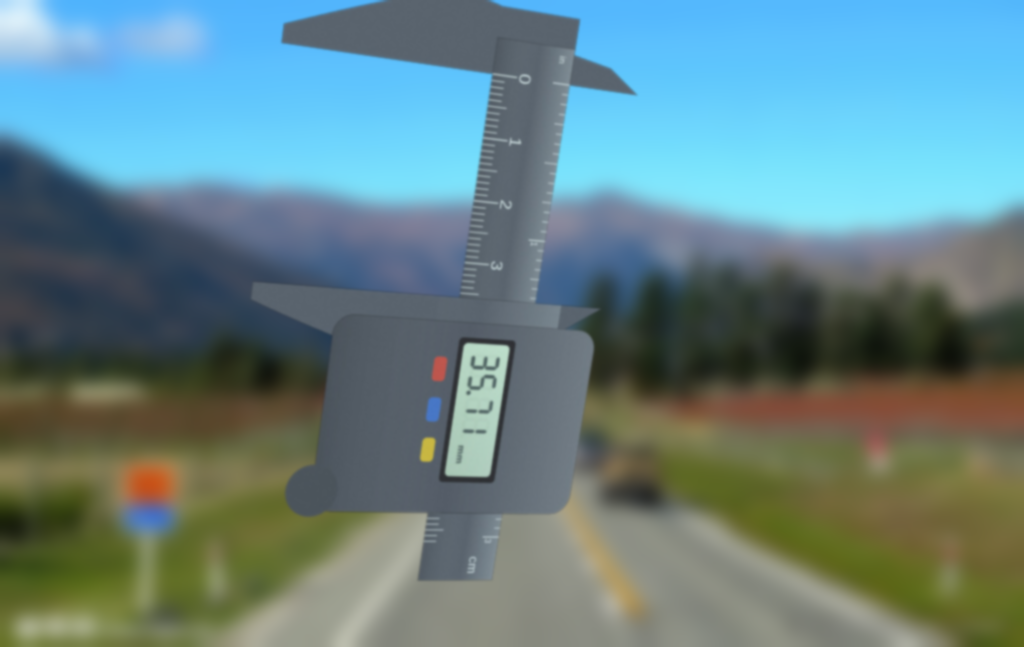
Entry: **35.71** mm
